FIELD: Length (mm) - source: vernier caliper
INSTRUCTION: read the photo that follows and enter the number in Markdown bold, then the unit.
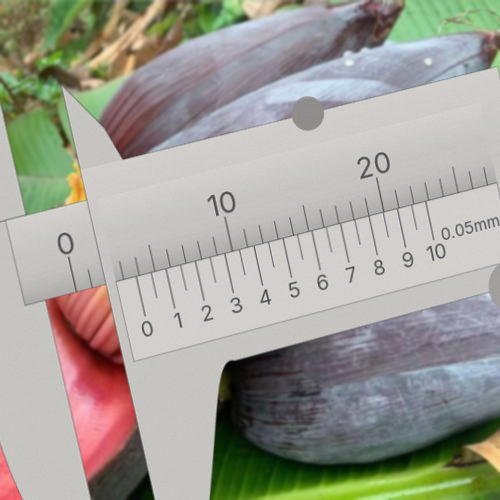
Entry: **3.8** mm
